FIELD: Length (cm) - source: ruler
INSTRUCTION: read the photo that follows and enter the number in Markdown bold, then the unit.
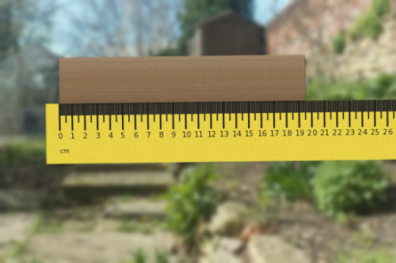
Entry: **19.5** cm
